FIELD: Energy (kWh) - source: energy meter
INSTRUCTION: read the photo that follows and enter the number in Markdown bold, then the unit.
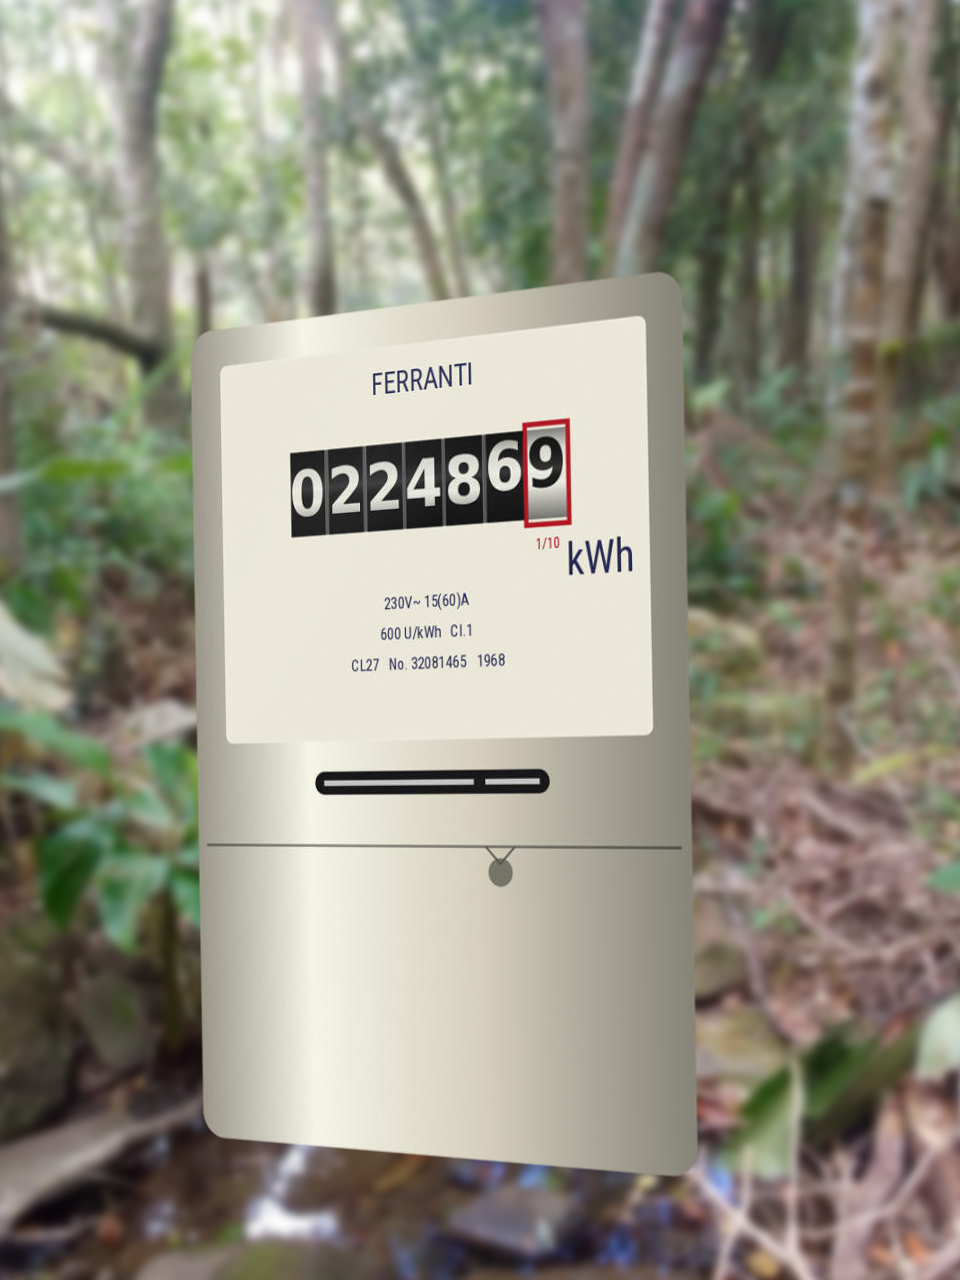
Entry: **22486.9** kWh
